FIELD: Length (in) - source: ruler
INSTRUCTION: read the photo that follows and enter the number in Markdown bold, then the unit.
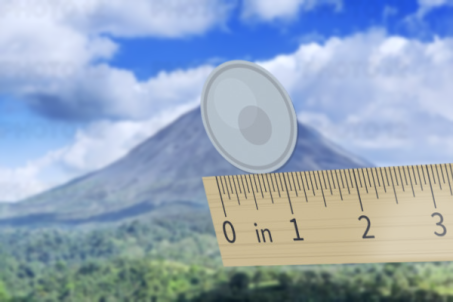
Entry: **1.375** in
